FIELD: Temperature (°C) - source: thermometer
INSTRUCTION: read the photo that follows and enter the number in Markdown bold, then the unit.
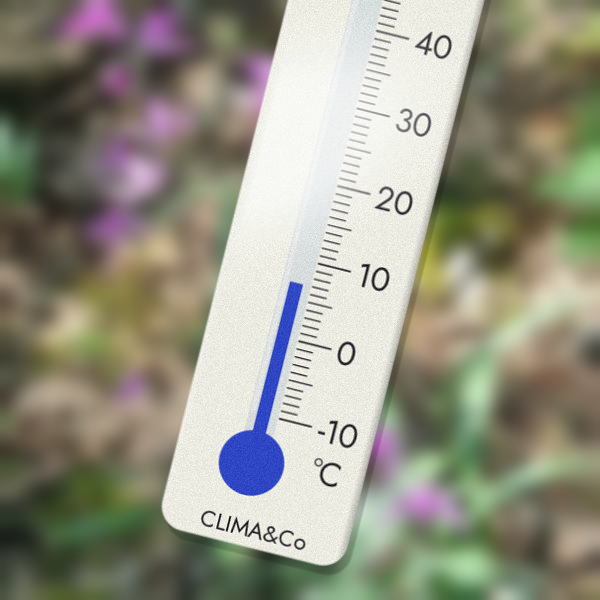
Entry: **7** °C
